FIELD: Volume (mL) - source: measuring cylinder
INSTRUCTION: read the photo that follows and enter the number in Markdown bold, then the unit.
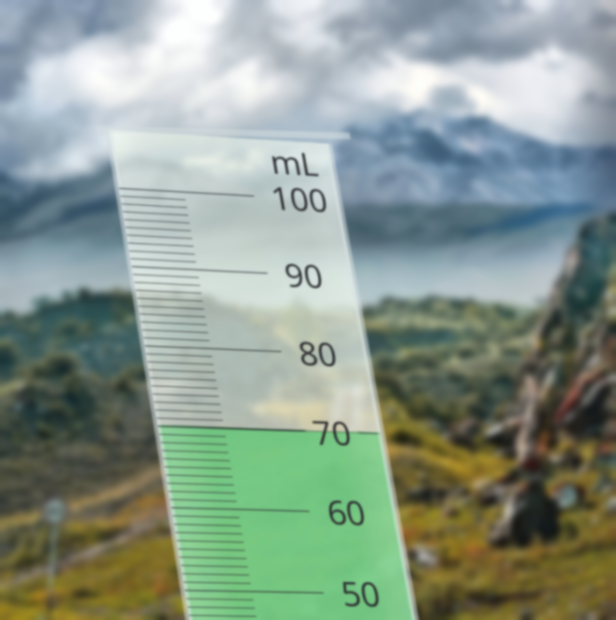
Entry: **70** mL
